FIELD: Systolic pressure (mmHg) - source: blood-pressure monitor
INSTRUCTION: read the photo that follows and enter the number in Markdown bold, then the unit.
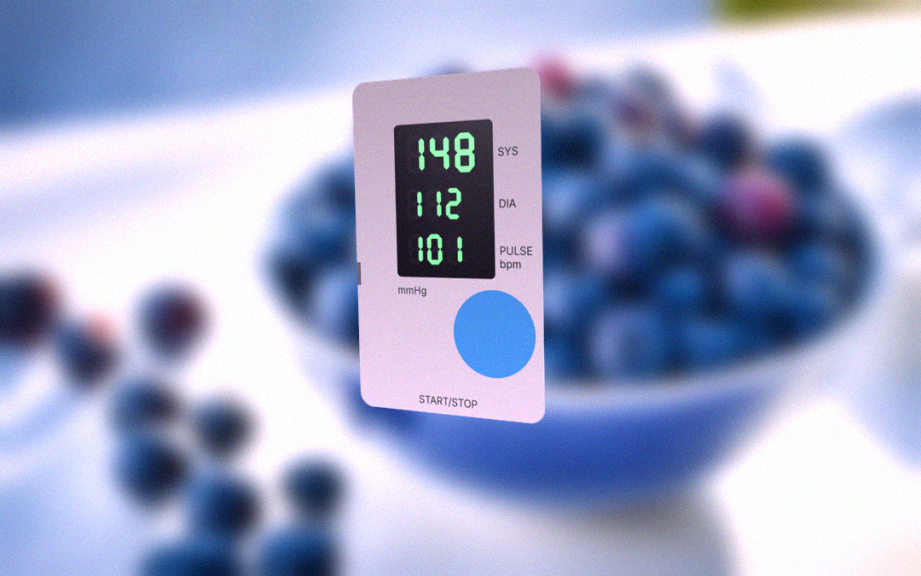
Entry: **148** mmHg
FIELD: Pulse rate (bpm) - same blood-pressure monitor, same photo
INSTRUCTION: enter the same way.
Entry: **101** bpm
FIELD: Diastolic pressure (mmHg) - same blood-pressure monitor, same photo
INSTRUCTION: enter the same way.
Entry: **112** mmHg
